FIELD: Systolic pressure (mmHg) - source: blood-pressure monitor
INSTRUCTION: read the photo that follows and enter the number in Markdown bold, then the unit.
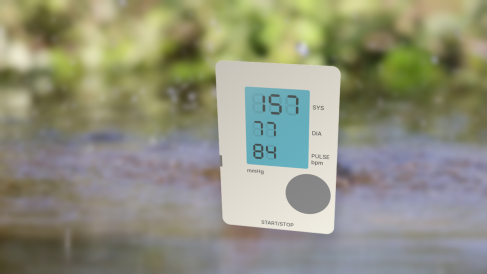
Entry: **157** mmHg
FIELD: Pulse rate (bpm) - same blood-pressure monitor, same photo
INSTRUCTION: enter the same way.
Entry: **84** bpm
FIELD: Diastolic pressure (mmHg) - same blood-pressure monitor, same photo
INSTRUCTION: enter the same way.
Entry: **77** mmHg
